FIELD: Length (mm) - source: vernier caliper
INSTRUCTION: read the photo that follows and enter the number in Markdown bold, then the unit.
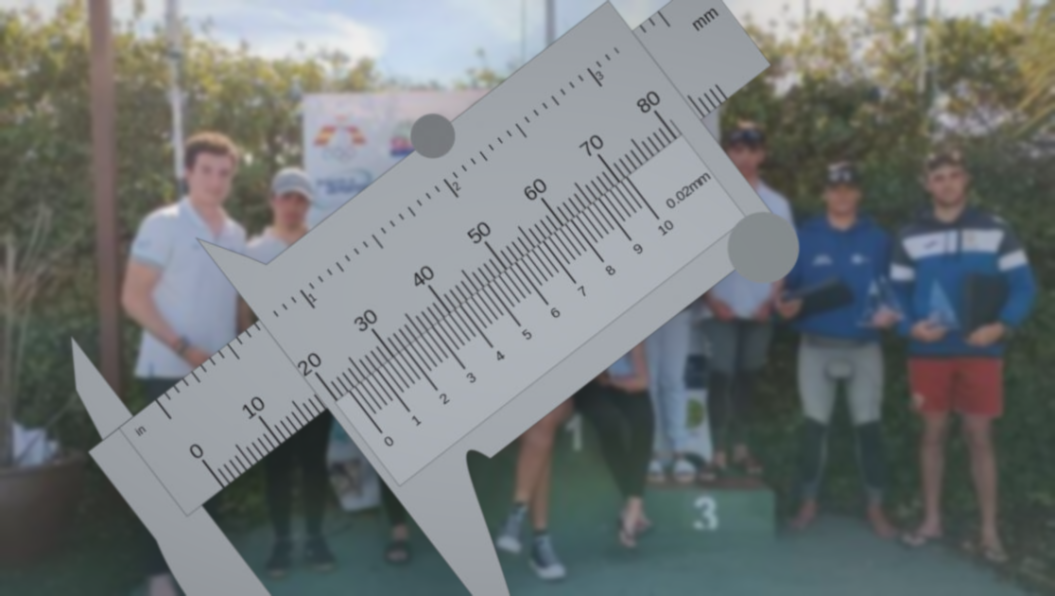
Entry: **22.2** mm
